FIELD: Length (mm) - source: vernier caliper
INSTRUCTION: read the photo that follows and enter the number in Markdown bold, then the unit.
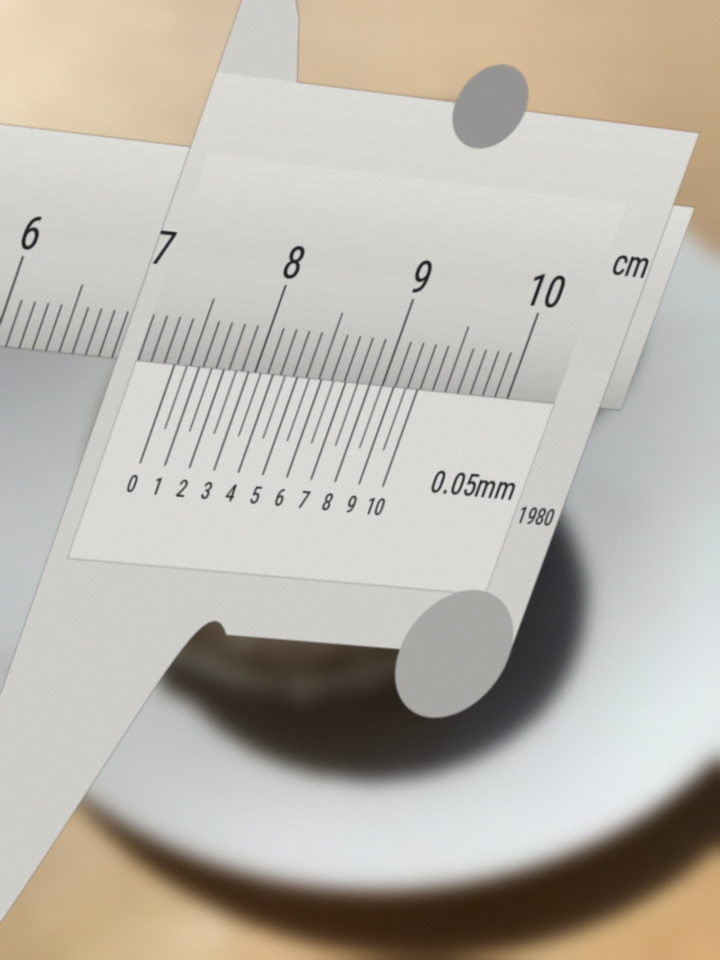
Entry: **73.8** mm
